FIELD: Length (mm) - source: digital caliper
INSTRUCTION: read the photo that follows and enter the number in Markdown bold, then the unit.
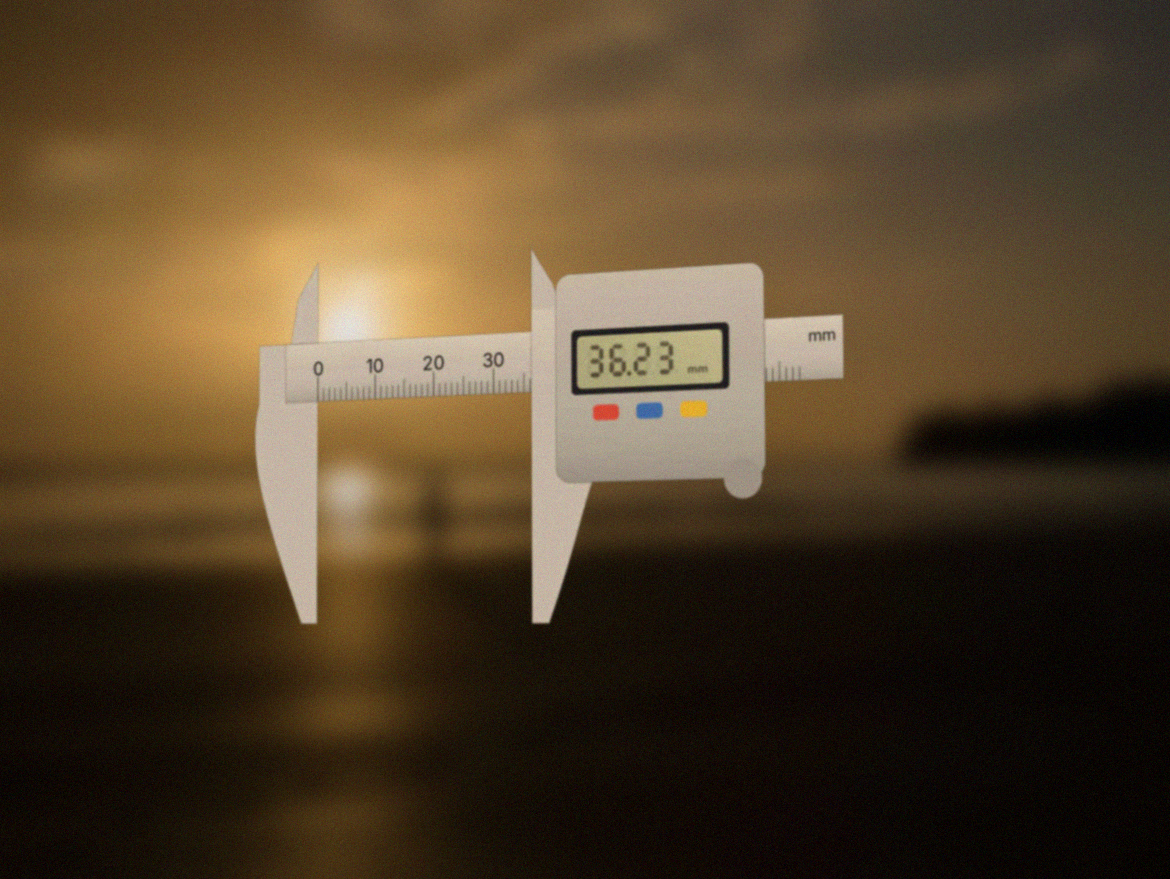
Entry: **36.23** mm
